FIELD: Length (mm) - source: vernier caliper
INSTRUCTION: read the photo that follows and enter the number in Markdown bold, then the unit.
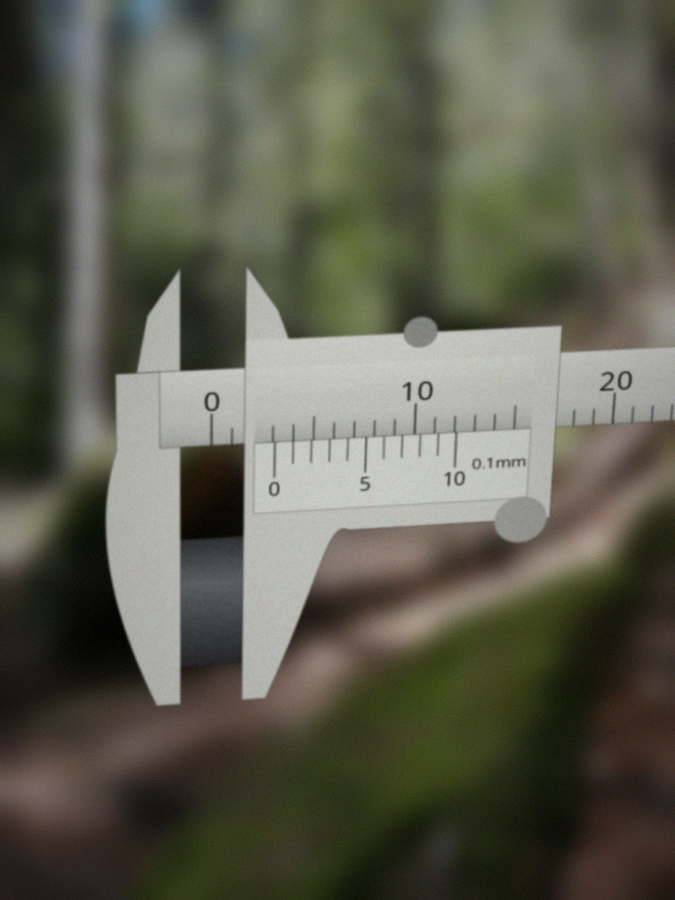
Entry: **3.1** mm
